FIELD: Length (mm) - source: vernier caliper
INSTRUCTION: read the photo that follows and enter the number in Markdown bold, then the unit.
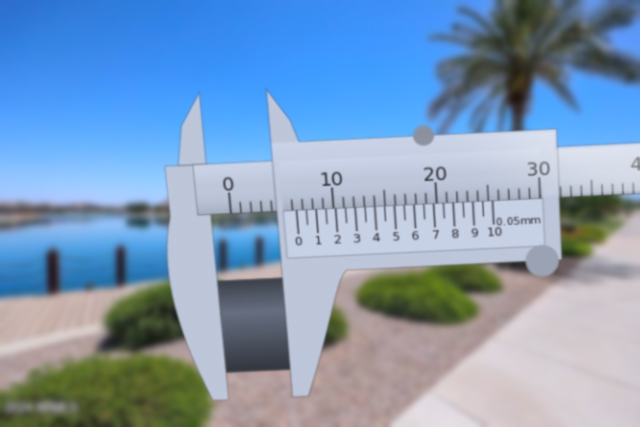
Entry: **6.4** mm
